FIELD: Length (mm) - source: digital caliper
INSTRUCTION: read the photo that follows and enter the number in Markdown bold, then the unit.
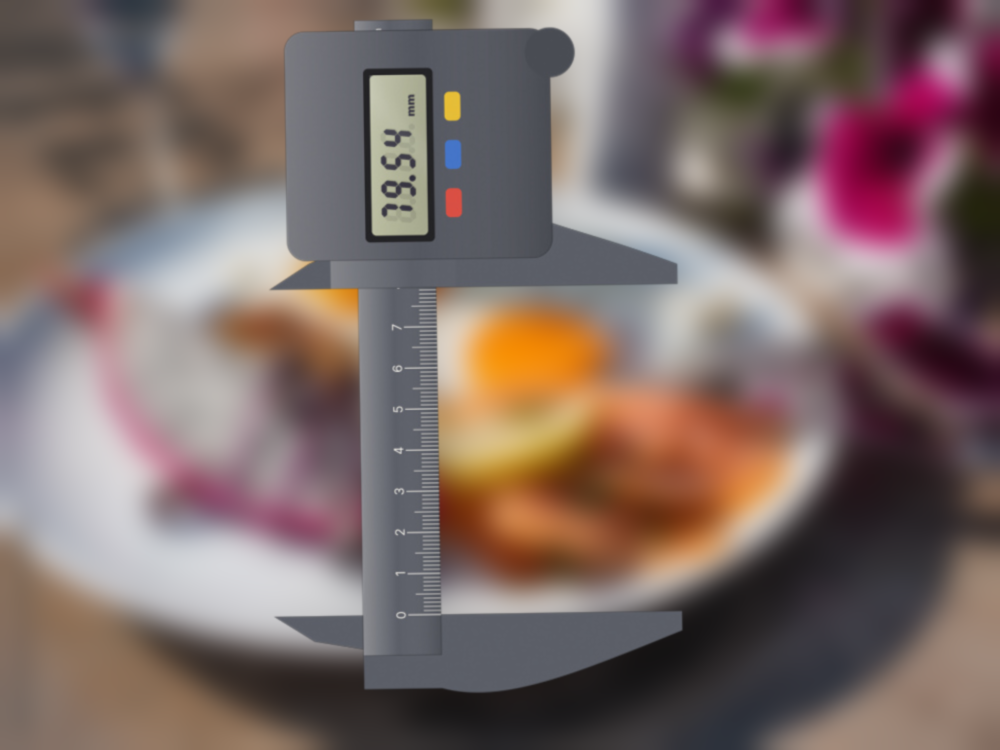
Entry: **79.54** mm
